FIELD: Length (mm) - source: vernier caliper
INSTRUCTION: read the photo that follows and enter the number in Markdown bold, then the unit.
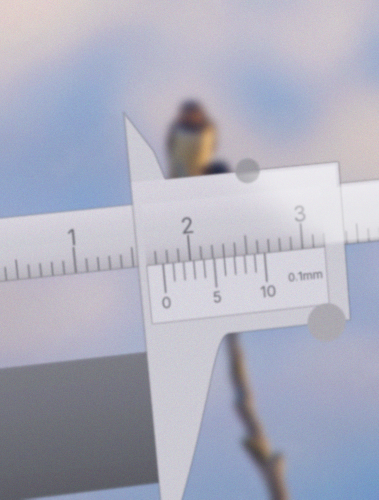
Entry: **17.6** mm
